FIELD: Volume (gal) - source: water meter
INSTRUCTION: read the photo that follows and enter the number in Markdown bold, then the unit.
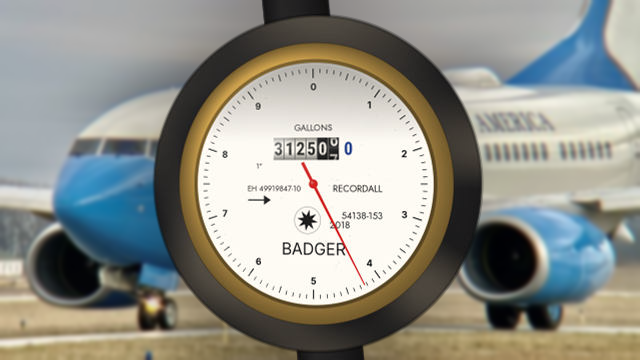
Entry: **3125064.2** gal
